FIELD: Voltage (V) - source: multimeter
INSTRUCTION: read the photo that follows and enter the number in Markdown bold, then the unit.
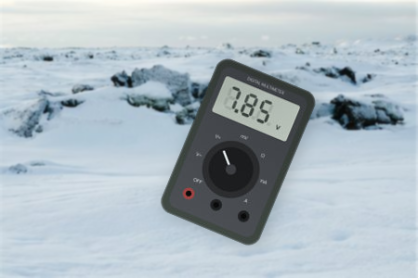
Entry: **7.85** V
